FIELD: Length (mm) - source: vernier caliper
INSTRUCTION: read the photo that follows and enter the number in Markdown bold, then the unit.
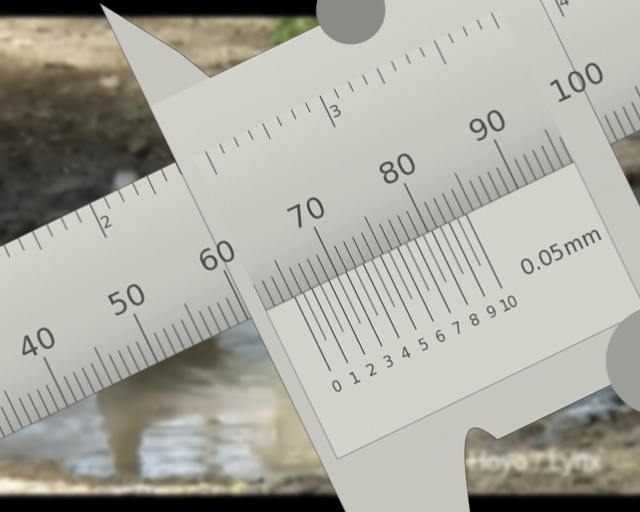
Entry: **65.2** mm
